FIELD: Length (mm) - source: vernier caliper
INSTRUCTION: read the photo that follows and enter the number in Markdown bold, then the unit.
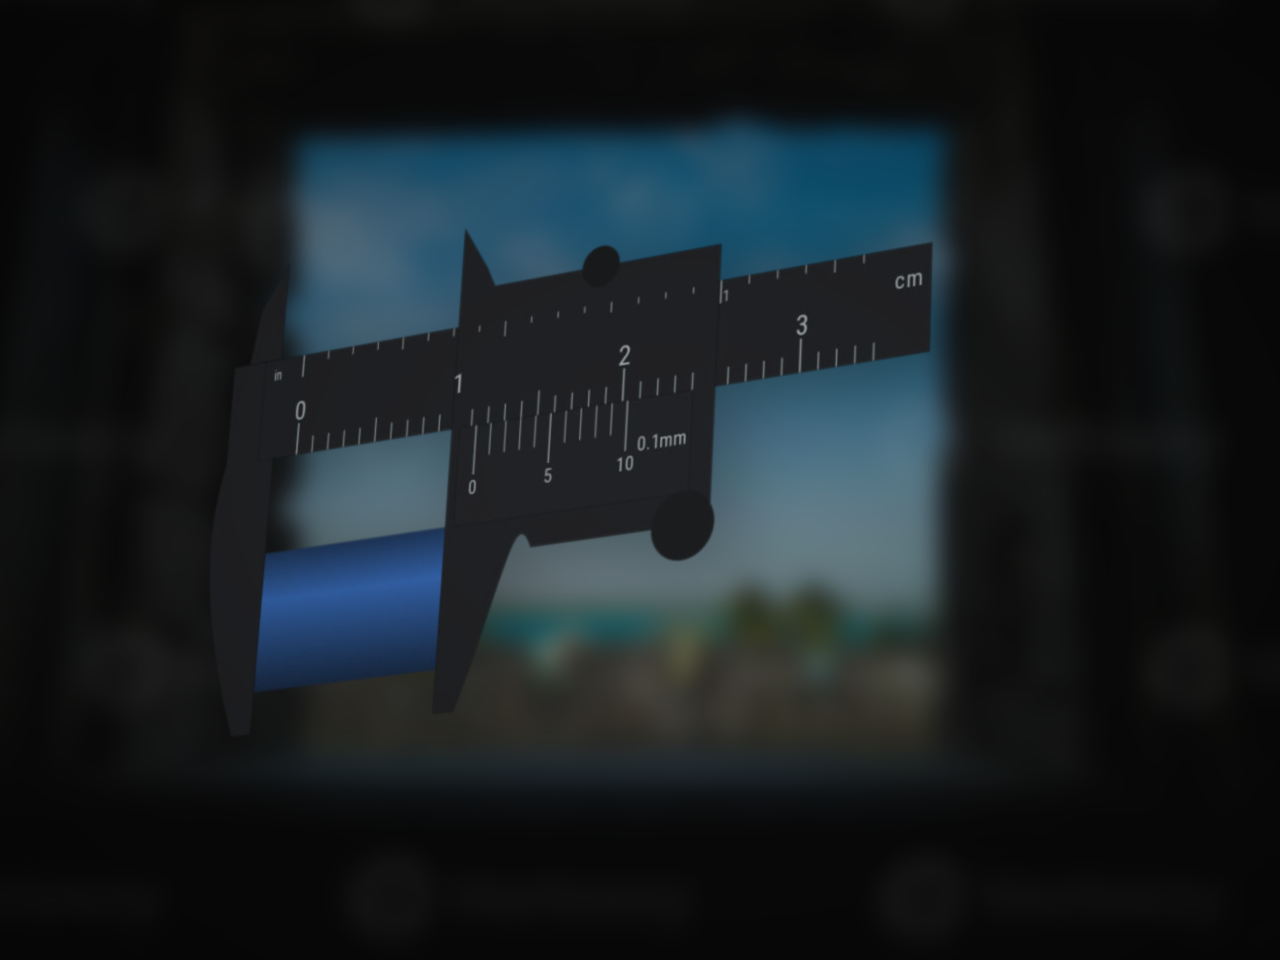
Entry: **11.3** mm
